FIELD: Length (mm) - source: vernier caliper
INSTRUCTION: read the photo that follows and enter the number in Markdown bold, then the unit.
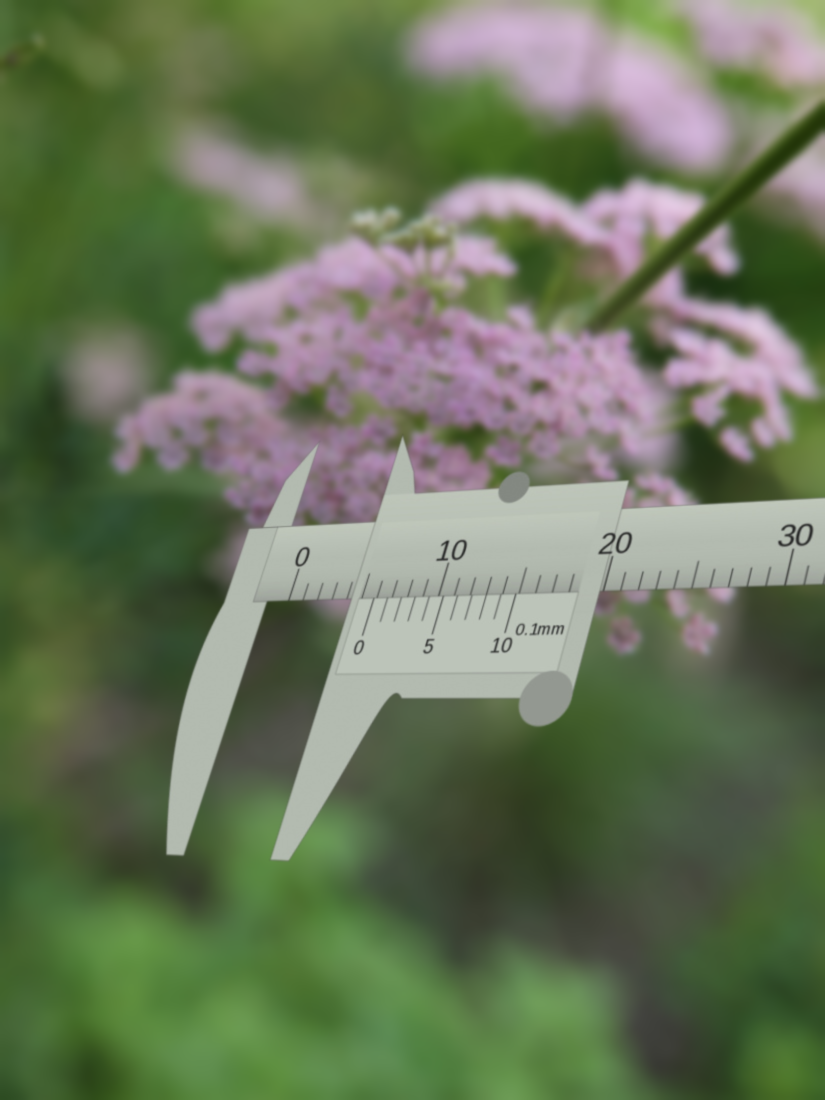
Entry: **5.8** mm
